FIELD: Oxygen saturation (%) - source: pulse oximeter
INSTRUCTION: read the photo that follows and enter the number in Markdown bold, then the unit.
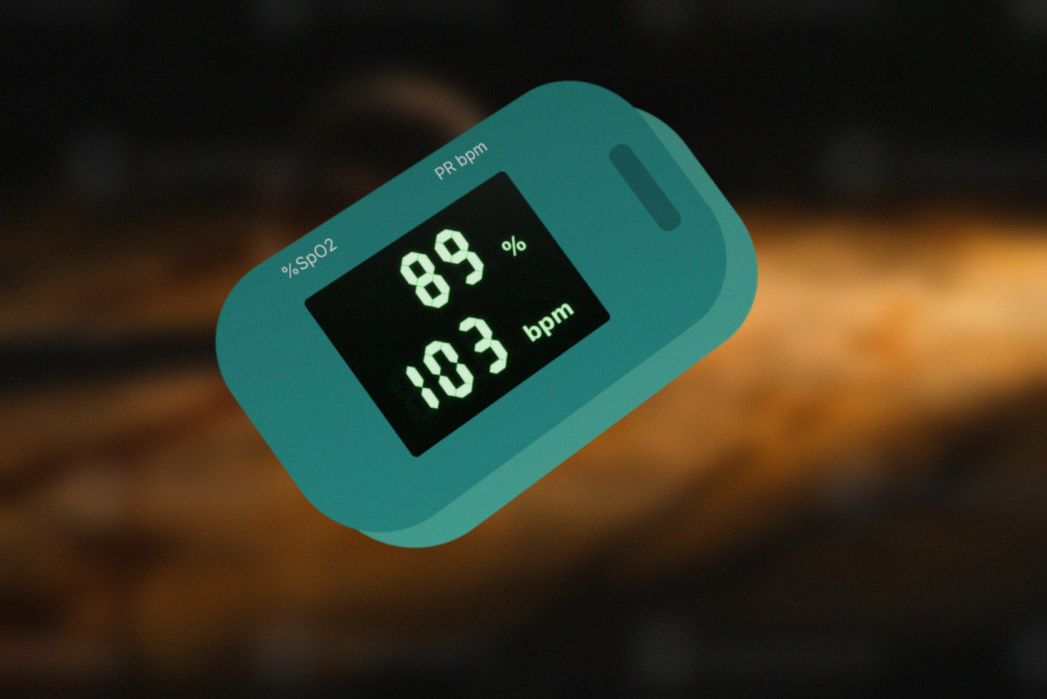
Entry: **89** %
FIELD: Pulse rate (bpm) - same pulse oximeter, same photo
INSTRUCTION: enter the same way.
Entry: **103** bpm
